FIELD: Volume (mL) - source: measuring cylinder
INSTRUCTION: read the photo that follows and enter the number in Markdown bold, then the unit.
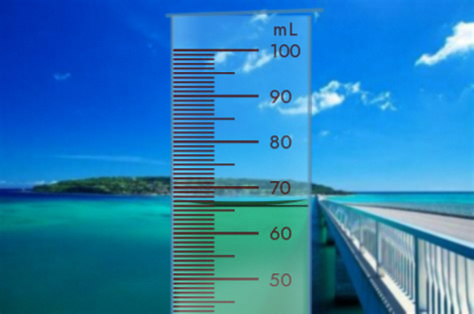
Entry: **66** mL
